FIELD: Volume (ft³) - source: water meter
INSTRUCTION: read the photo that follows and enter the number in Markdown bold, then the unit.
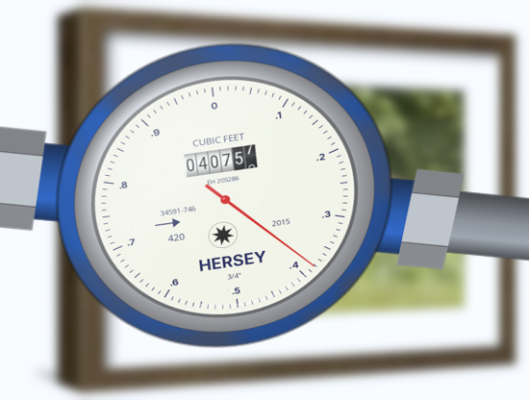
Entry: **40757.38** ft³
